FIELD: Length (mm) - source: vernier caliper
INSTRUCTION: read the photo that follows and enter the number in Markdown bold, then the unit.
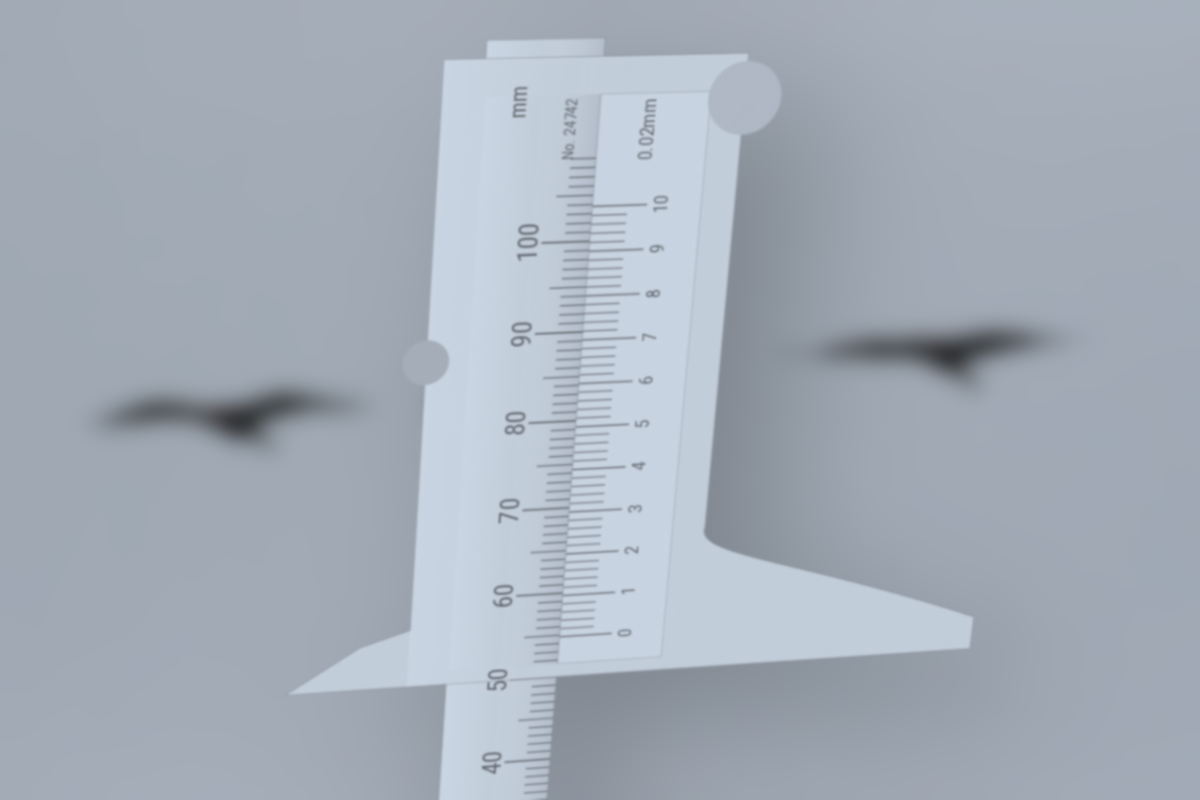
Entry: **54.8** mm
